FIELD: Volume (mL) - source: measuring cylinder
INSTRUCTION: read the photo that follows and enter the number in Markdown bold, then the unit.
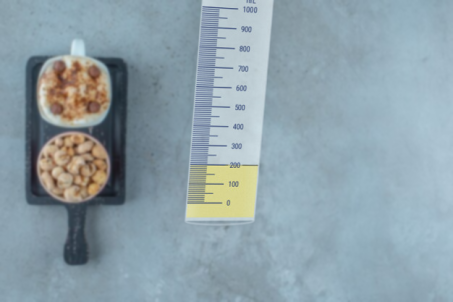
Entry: **200** mL
